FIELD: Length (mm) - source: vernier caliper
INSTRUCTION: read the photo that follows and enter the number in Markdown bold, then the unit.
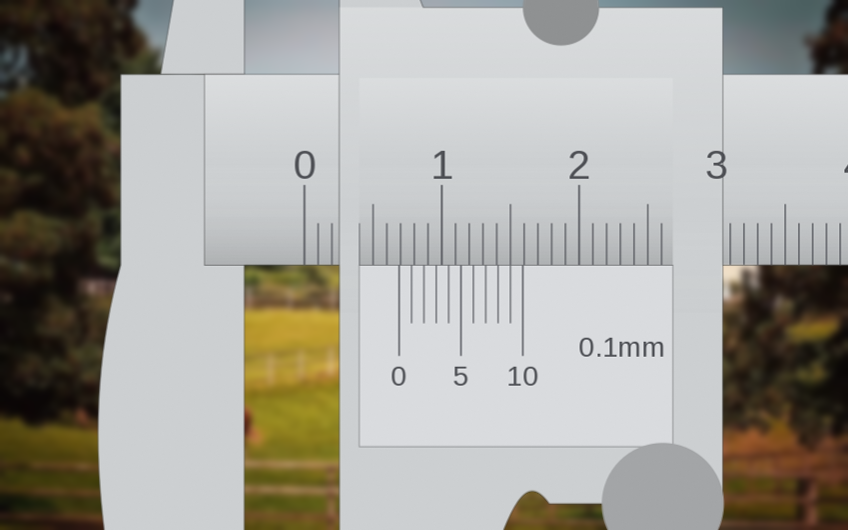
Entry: **6.9** mm
